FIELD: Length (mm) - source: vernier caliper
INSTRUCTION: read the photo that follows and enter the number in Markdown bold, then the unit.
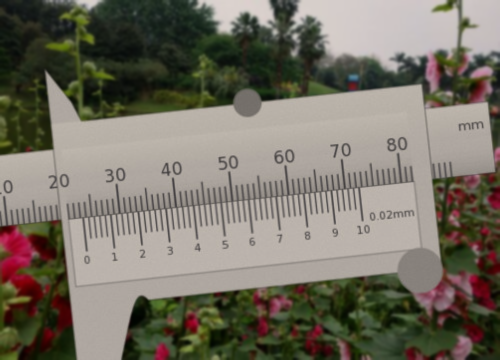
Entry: **23.5** mm
